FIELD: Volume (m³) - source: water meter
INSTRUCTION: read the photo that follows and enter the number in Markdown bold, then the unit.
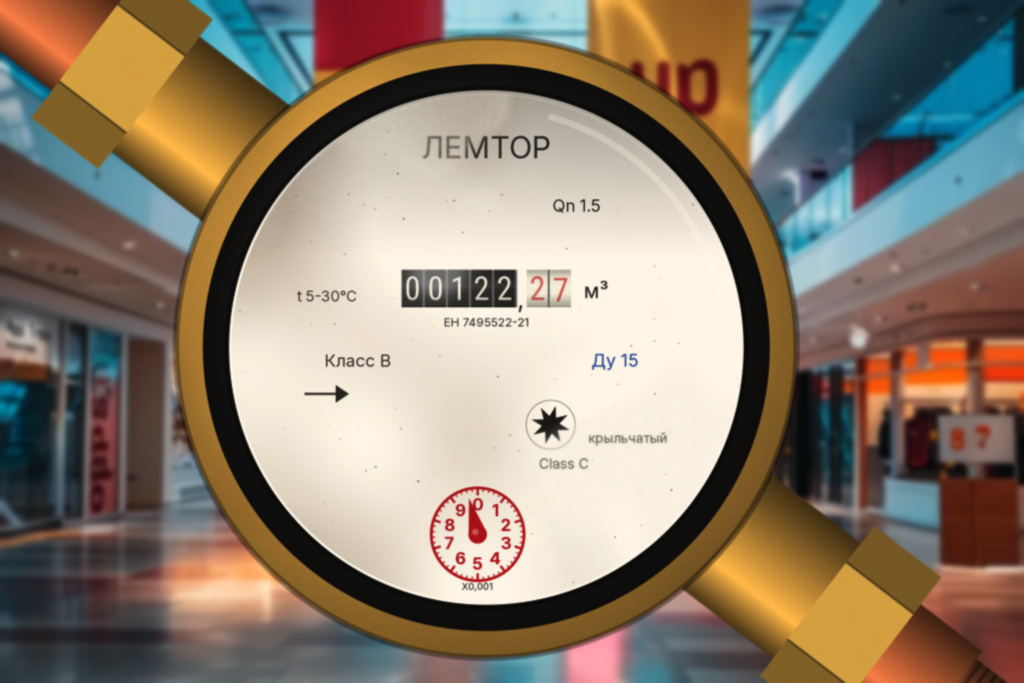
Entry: **122.269** m³
